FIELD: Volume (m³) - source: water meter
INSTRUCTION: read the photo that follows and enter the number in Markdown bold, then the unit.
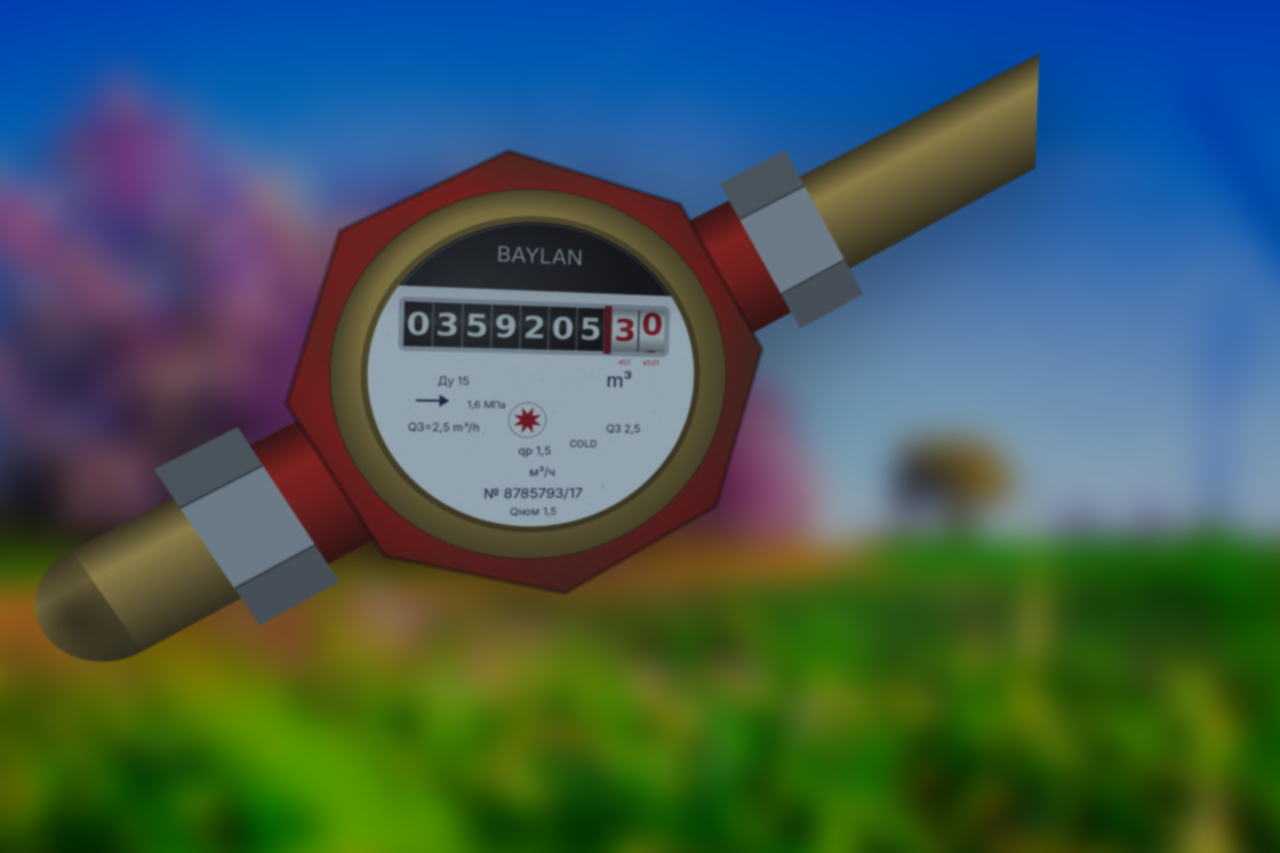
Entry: **359205.30** m³
